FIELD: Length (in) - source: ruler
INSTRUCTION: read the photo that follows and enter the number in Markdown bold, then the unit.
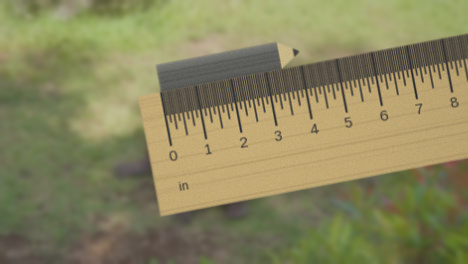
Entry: **4** in
